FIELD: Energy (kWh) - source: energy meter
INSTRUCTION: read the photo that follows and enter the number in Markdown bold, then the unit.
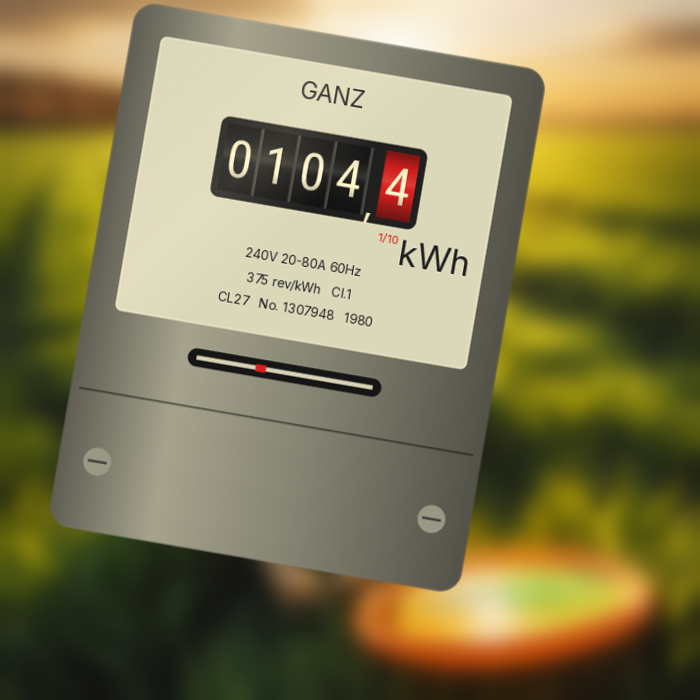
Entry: **104.4** kWh
